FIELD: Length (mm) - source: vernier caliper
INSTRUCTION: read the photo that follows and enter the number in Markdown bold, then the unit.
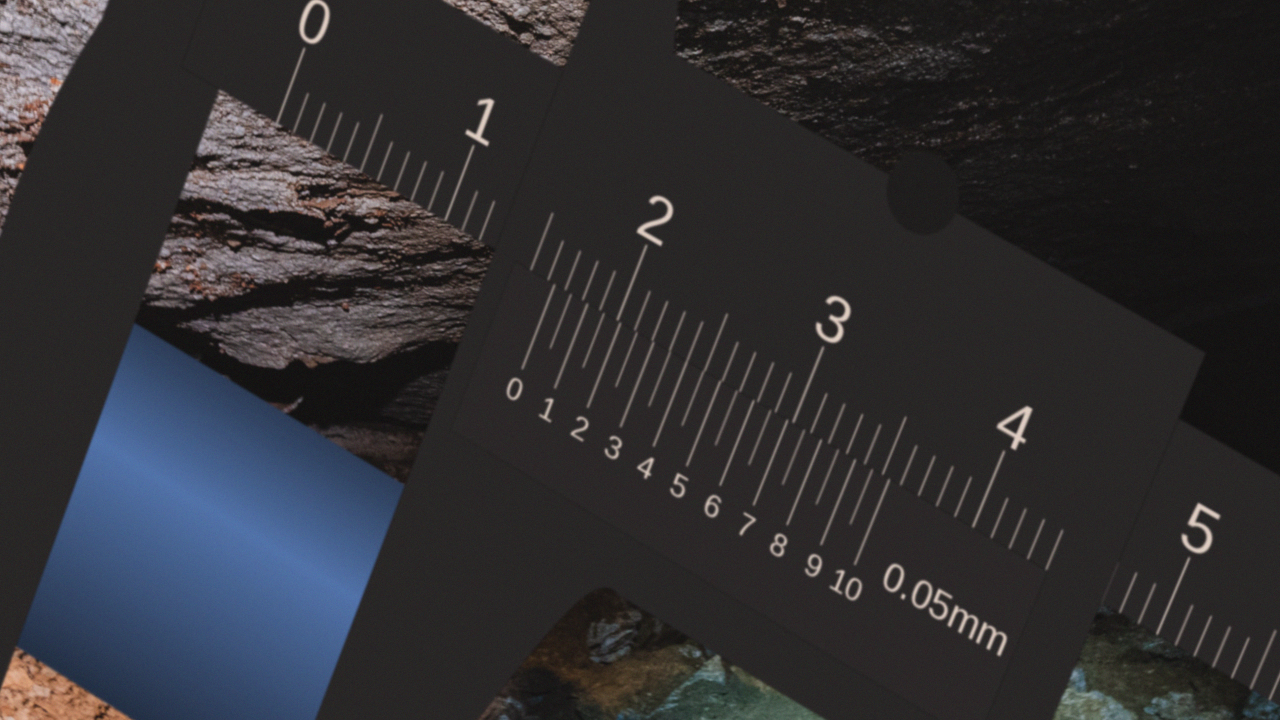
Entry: **16.4** mm
